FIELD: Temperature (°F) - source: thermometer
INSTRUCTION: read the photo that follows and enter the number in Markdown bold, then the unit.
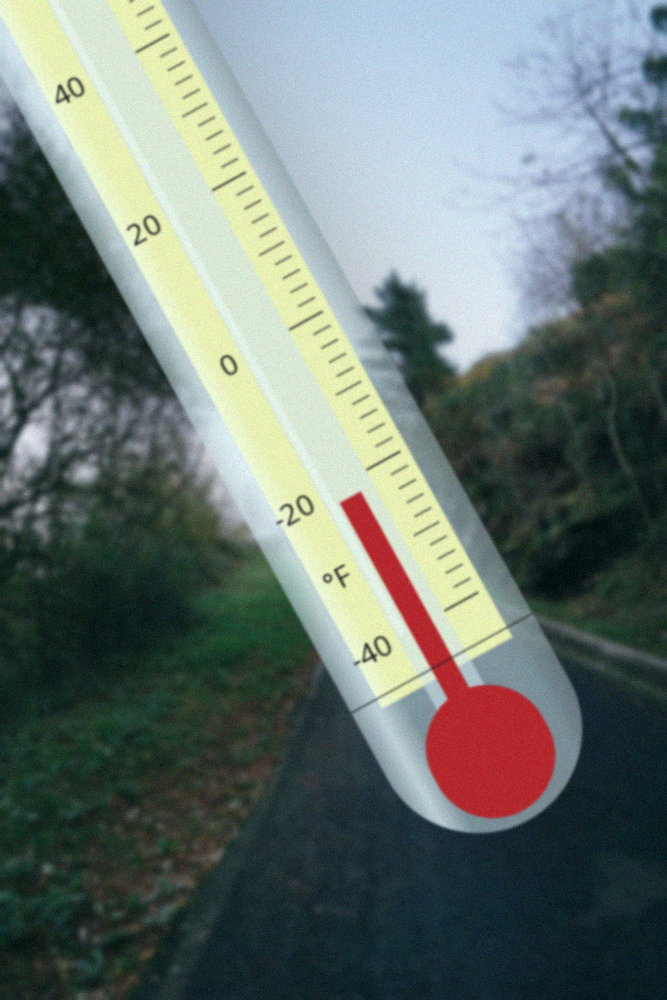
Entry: **-22** °F
